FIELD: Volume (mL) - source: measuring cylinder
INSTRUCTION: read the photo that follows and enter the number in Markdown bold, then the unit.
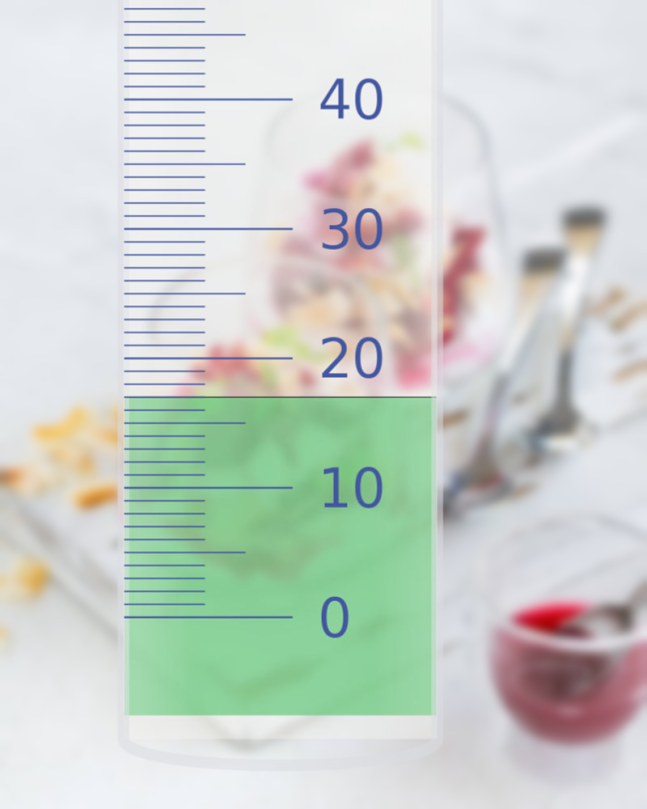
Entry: **17** mL
